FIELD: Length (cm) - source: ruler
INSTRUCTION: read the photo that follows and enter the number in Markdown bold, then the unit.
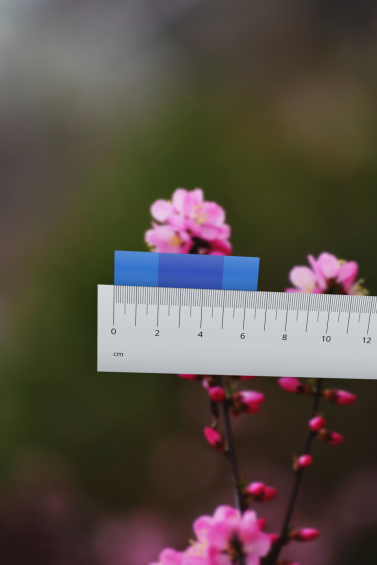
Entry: **6.5** cm
